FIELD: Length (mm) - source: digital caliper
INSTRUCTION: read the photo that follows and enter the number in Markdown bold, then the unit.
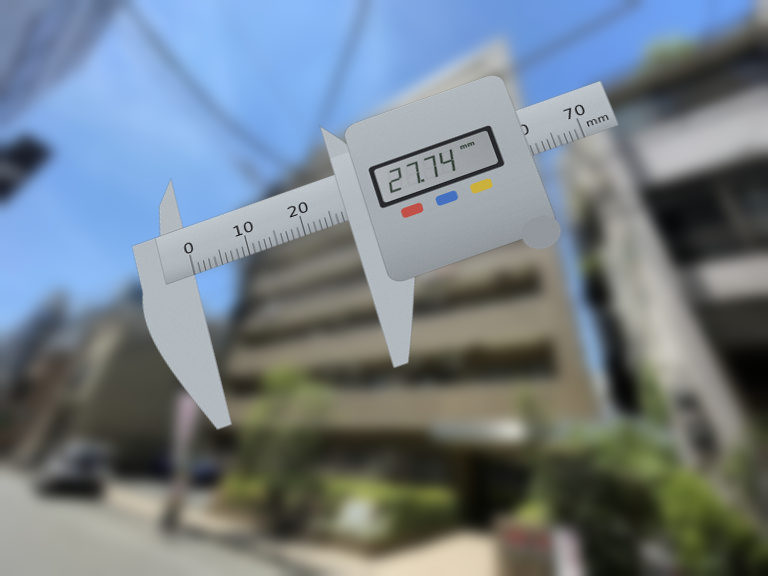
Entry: **27.74** mm
